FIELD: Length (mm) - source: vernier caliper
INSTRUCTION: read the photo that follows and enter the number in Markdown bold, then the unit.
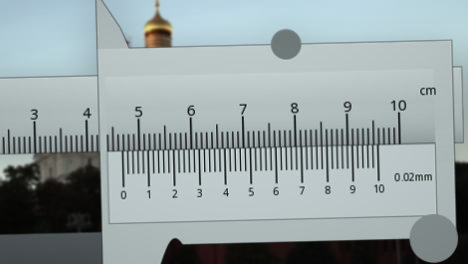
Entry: **46.8** mm
